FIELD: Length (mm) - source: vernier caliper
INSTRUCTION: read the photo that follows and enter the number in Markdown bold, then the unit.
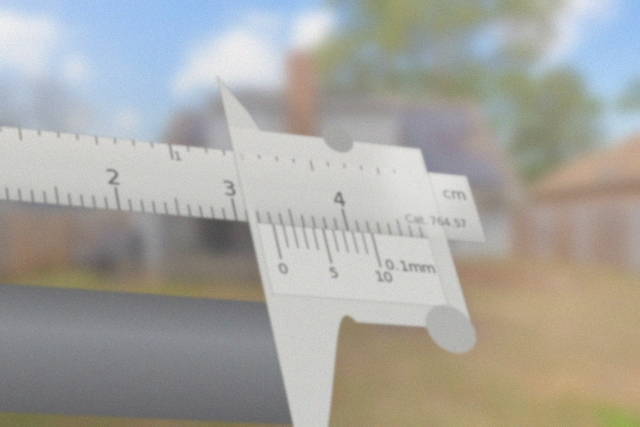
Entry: **33.2** mm
